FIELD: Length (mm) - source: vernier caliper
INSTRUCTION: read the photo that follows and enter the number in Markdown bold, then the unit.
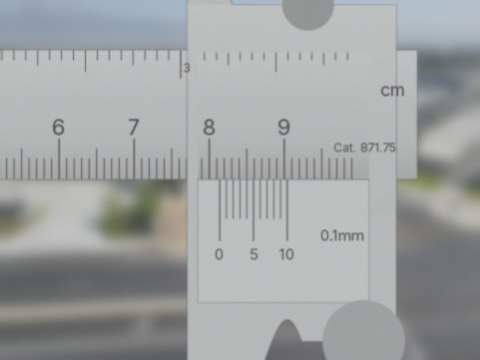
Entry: **81.4** mm
